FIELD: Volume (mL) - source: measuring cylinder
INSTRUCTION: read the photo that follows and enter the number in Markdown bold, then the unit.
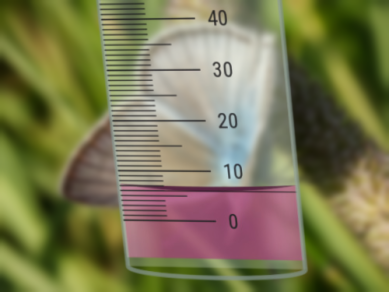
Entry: **6** mL
